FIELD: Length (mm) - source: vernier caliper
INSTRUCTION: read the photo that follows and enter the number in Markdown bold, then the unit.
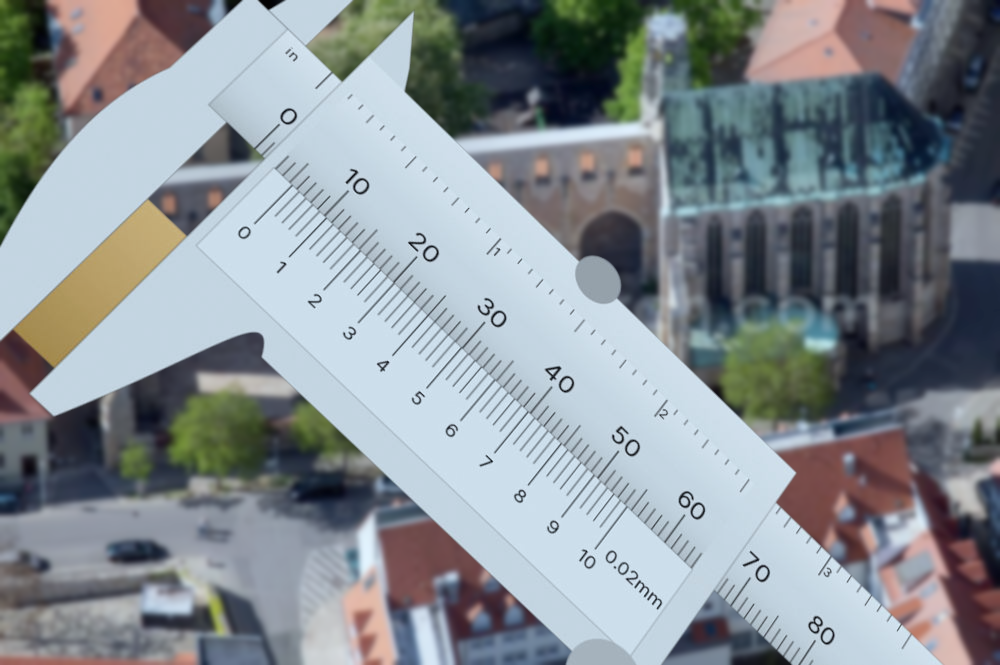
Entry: **5.4** mm
